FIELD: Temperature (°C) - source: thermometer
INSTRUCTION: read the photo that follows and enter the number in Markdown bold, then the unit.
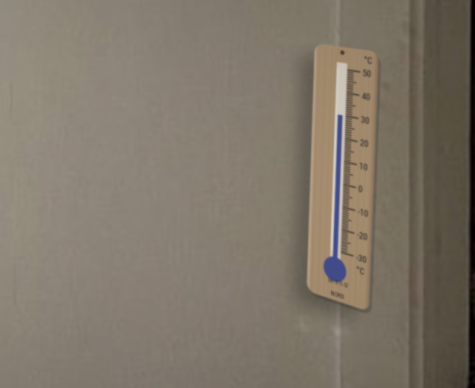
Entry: **30** °C
